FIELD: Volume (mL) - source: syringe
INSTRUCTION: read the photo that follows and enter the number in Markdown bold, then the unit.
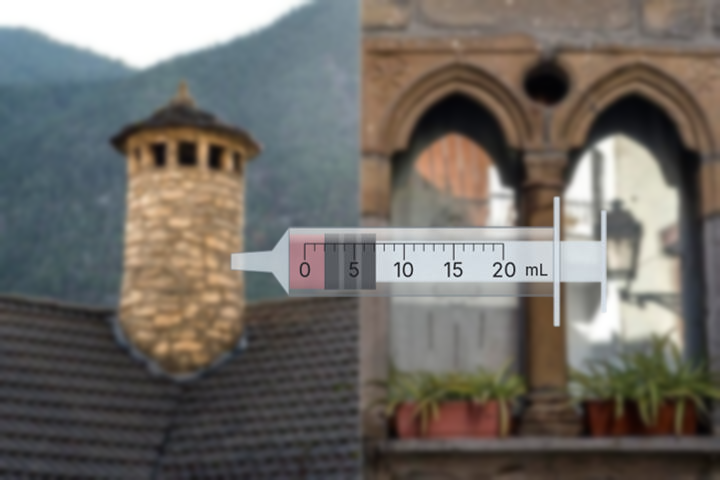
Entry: **2** mL
